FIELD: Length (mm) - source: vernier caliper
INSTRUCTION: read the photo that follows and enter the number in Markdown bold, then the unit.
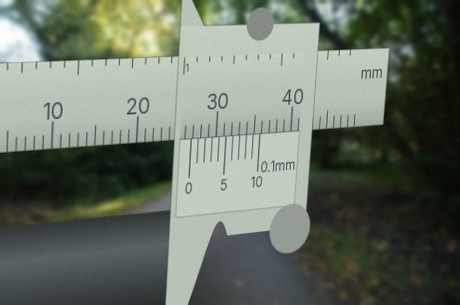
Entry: **26.8** mm
